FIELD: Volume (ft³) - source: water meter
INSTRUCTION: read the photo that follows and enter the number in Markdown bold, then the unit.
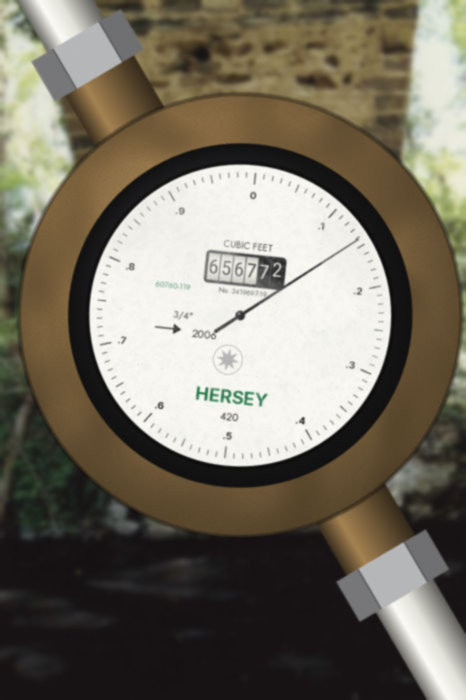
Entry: **656772.14** ft³
